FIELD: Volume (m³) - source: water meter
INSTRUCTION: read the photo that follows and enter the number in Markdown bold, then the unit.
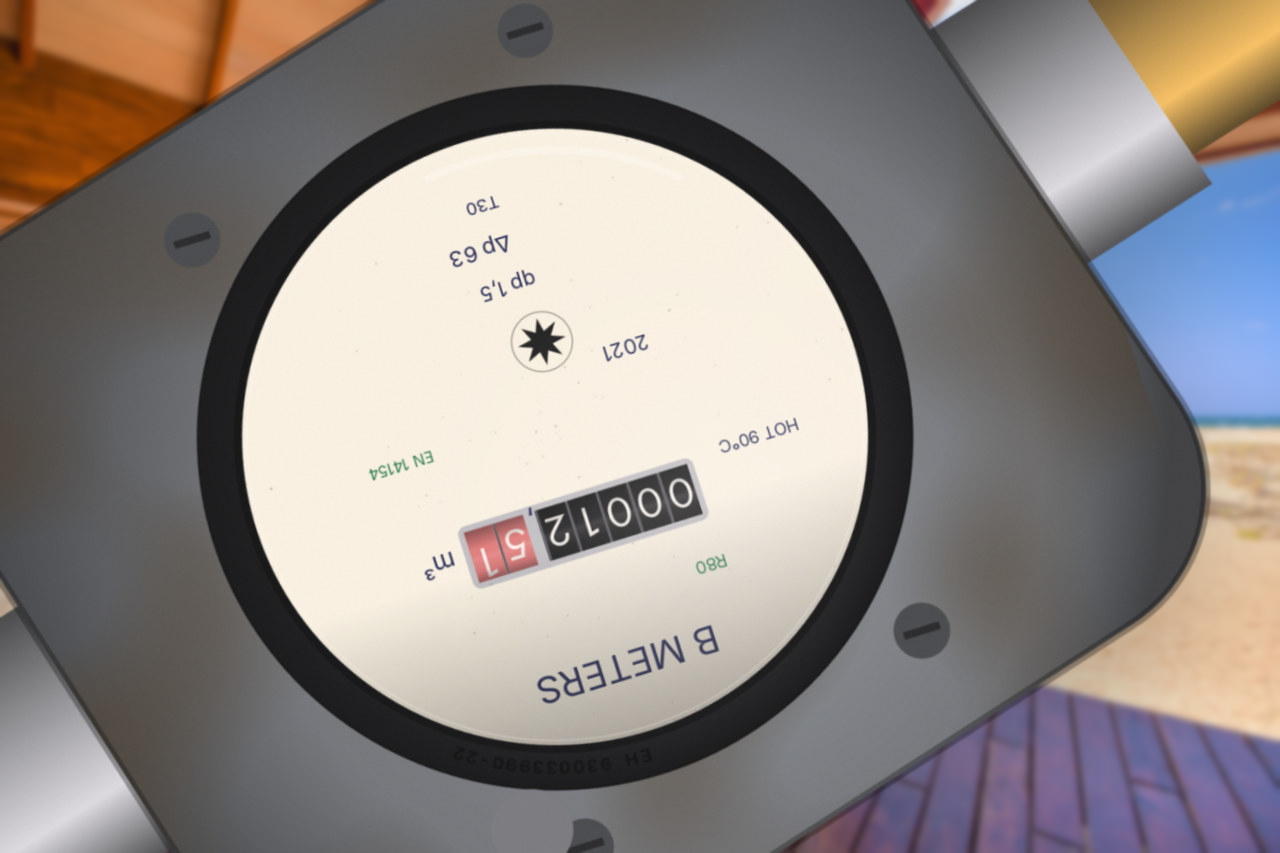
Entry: **12.51** m³
